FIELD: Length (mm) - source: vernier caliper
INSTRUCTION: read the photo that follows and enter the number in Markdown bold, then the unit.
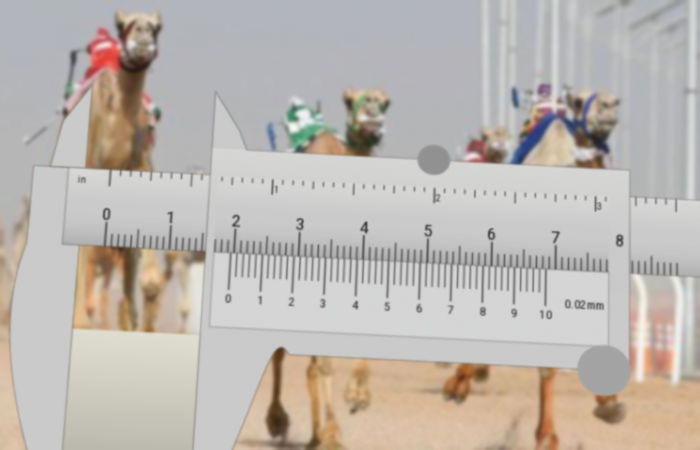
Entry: **19.5** mm
